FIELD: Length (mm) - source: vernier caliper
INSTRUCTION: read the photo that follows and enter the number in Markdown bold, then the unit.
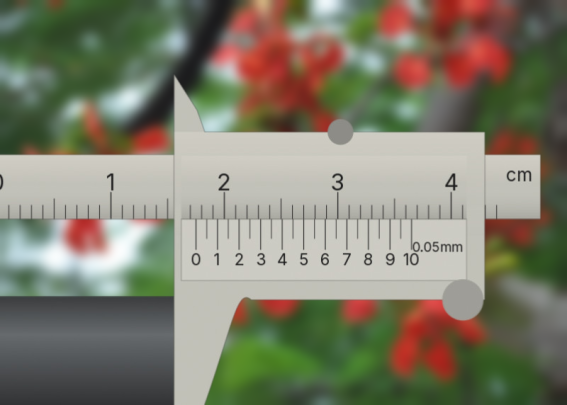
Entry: **17.5** mm
